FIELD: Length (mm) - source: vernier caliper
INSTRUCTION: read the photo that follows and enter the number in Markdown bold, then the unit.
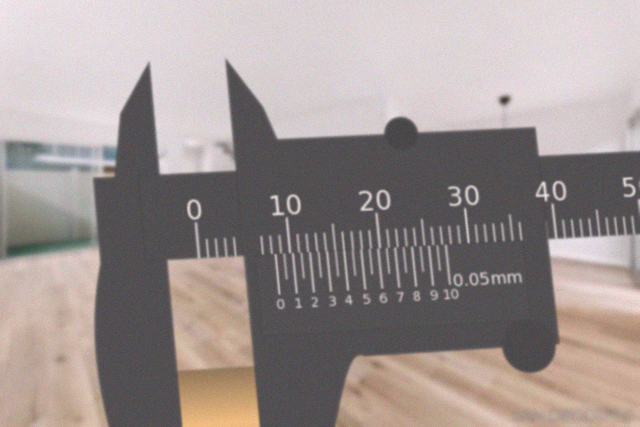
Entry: **8.4** mm
